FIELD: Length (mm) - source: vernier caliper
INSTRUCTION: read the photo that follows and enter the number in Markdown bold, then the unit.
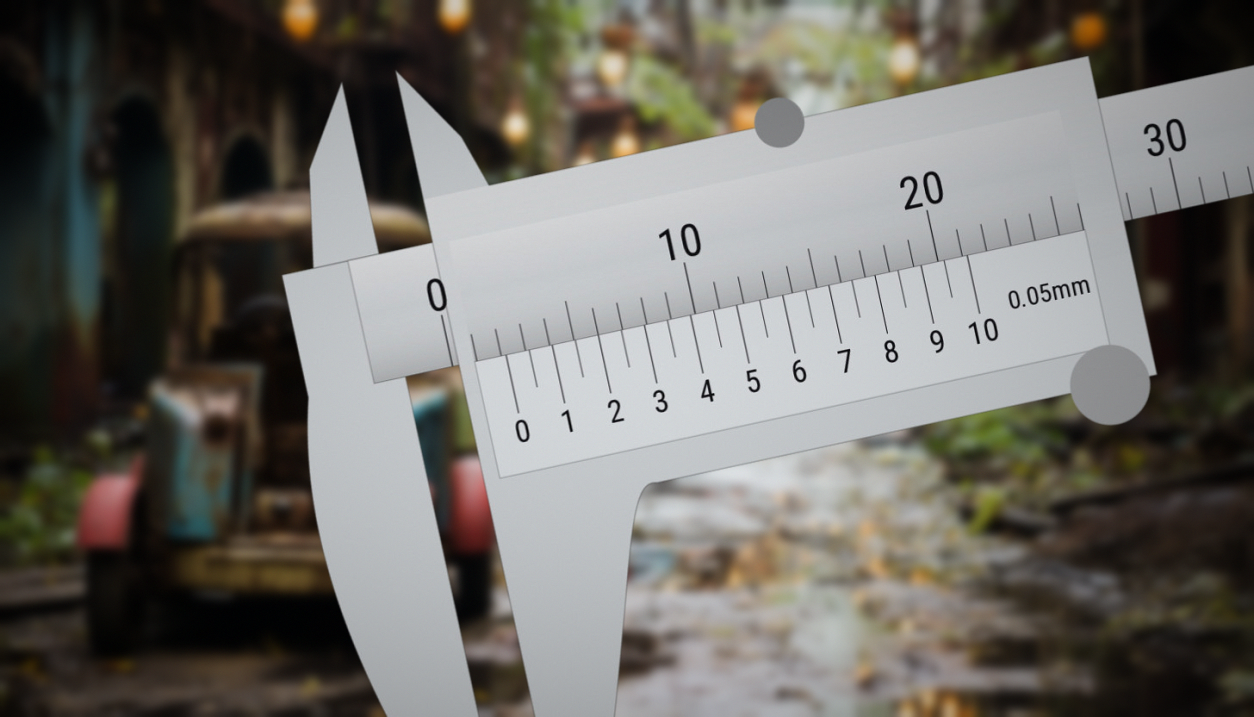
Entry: **2.20** mm
